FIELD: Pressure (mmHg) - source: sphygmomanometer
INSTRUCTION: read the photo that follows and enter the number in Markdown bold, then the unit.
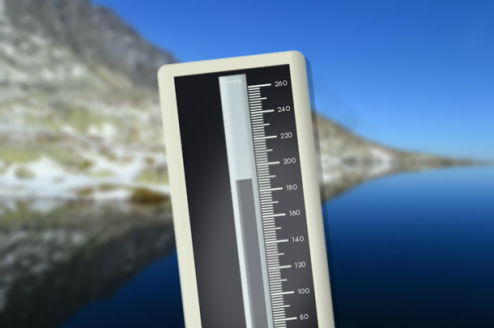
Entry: **190** mmHg
